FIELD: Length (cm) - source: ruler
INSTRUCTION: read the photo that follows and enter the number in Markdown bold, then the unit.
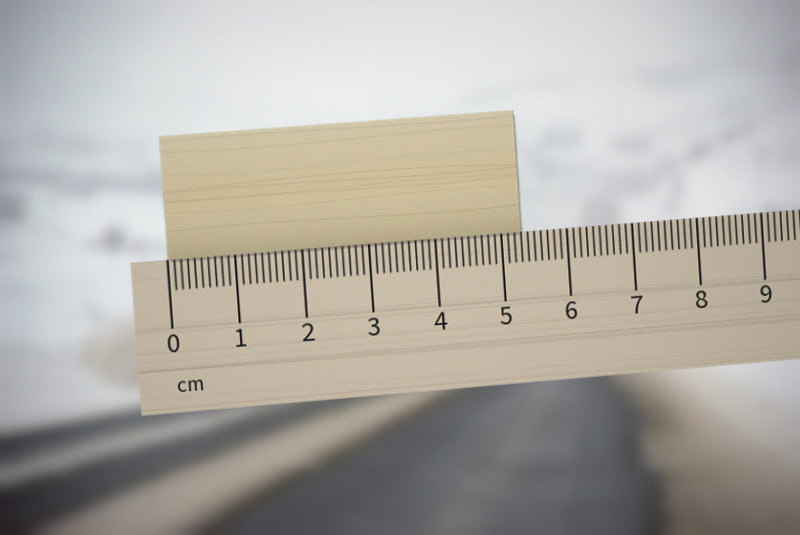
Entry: **5.3** cm
